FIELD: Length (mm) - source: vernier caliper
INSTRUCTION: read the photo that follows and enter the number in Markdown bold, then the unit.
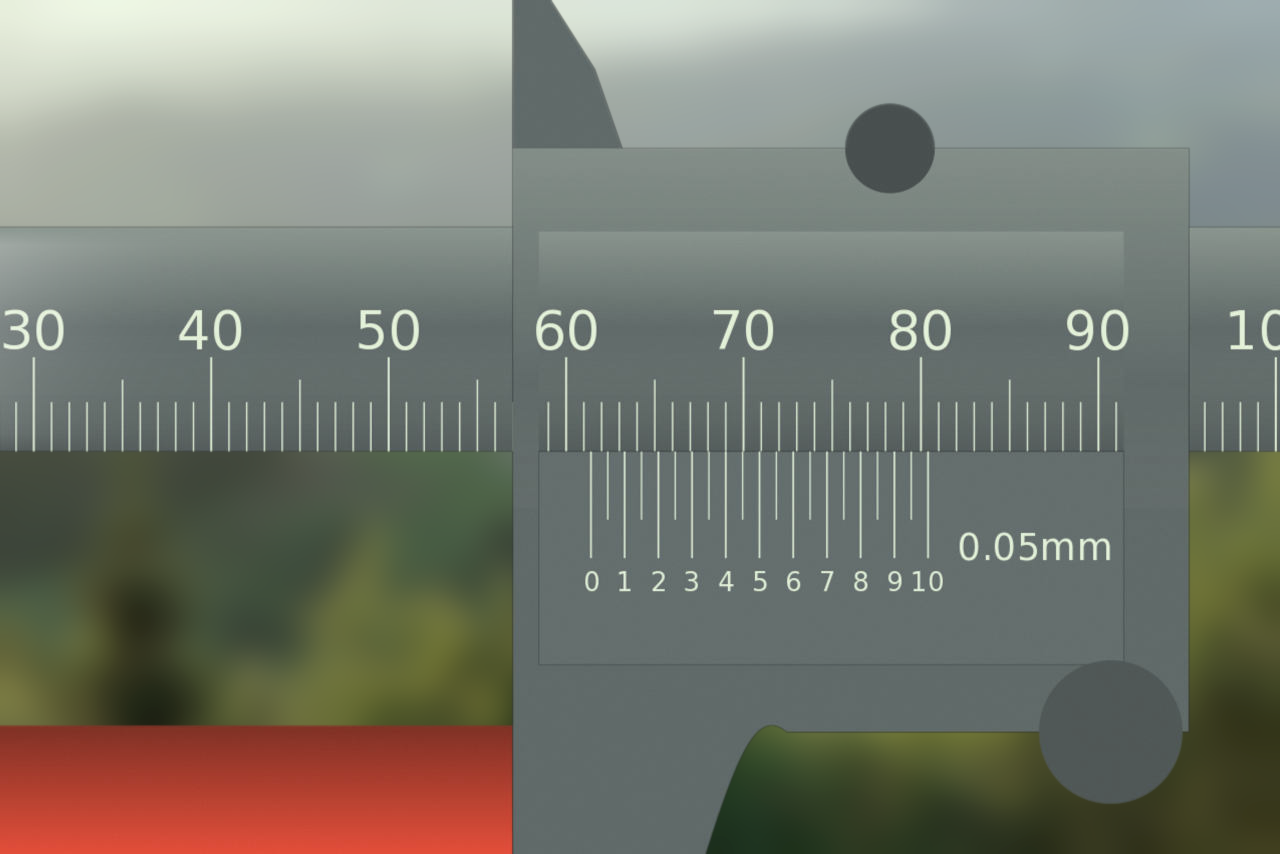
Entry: **61.4** mm
